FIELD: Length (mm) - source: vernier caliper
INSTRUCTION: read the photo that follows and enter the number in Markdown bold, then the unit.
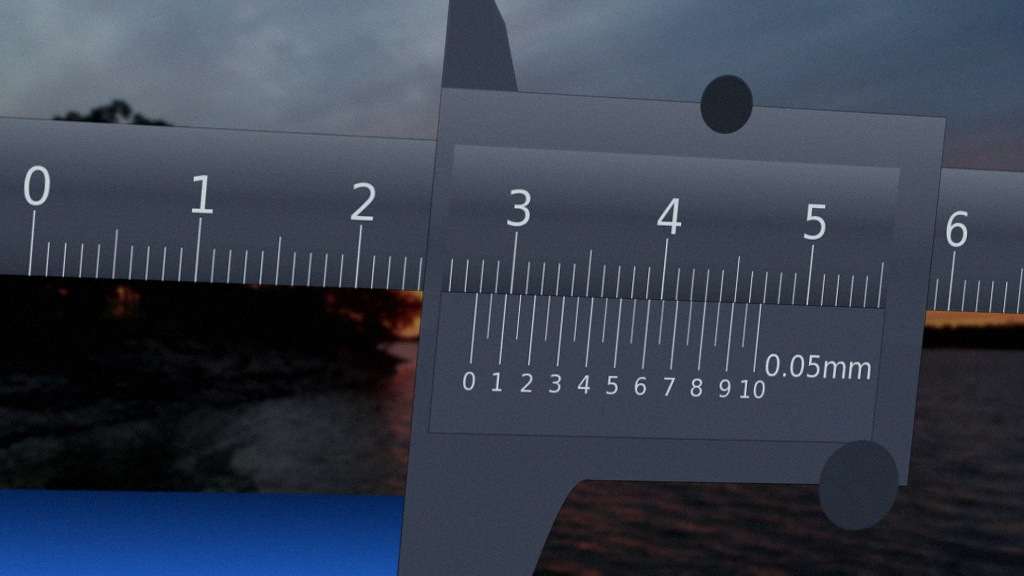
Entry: **27.8** mm
